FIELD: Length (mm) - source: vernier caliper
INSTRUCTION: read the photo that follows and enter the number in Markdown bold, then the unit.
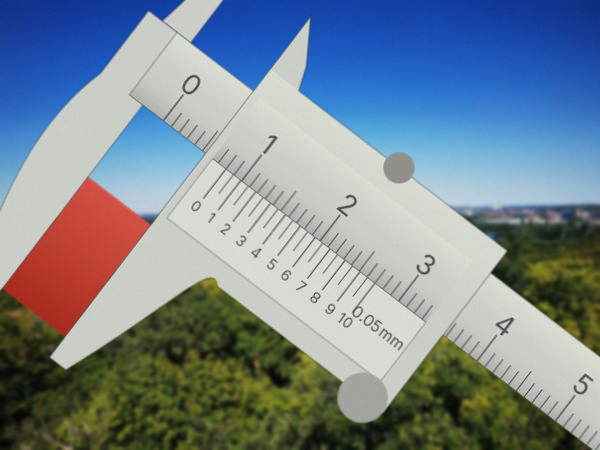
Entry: **8.0** mm
